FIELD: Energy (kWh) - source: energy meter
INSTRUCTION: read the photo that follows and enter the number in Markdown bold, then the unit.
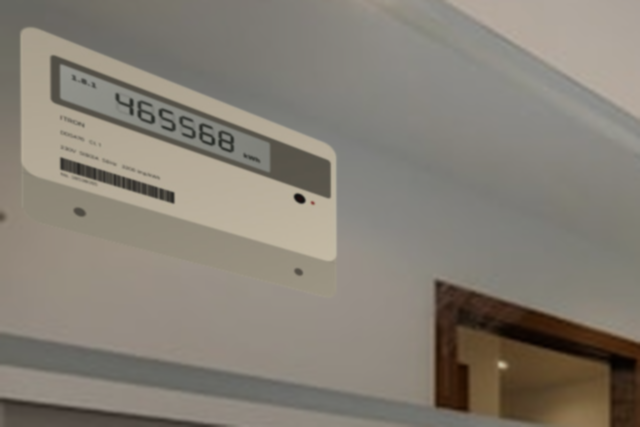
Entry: **465568** kWh
